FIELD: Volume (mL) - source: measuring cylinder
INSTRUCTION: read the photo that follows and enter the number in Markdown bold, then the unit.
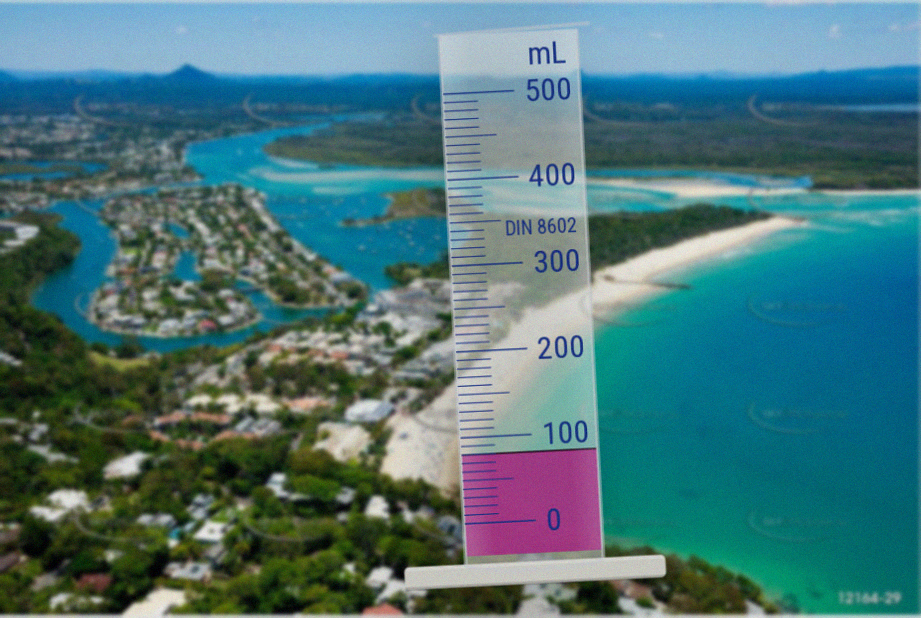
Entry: **80** mL
